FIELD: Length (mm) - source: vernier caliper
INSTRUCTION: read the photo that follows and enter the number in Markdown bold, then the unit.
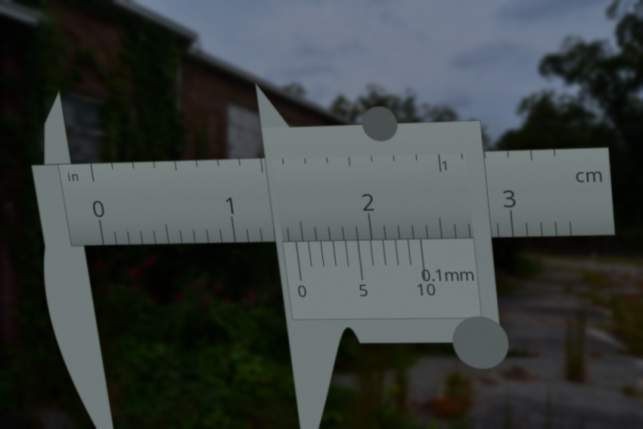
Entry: **14.5** mm
